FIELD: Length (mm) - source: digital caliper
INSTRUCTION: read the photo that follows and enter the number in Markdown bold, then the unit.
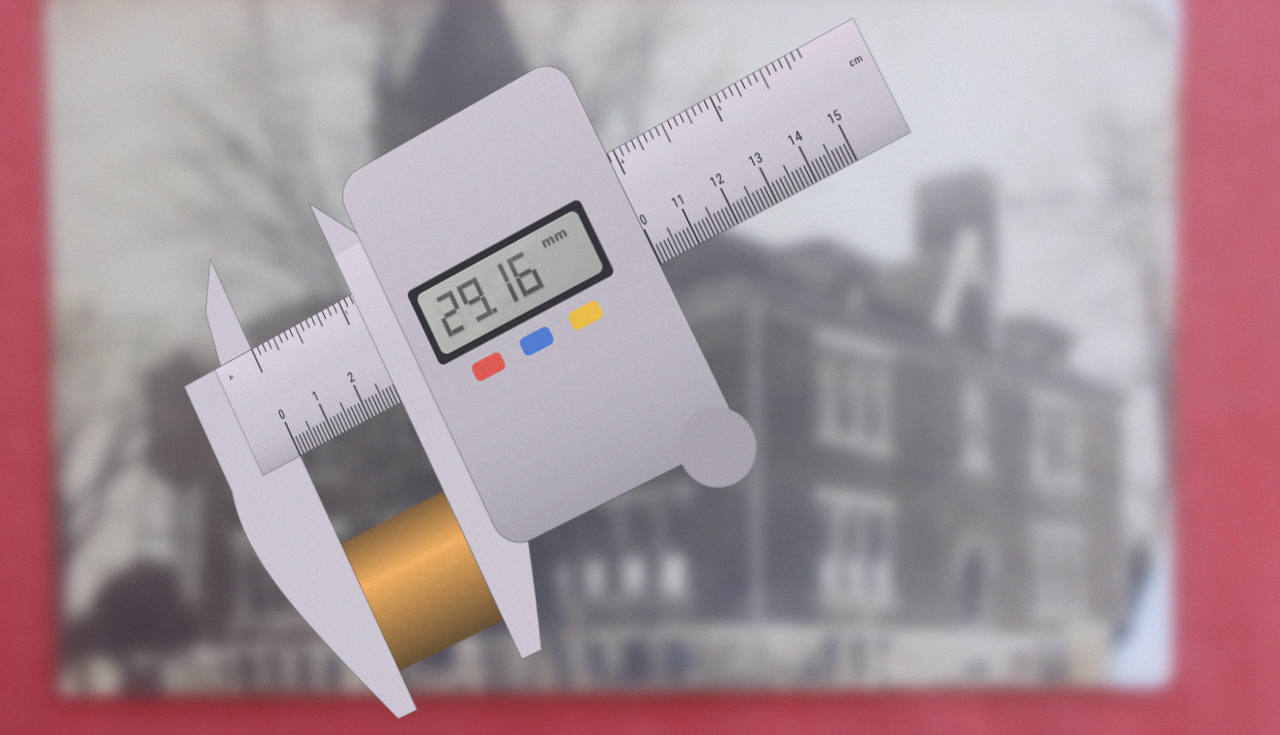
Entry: **29.16** mm
